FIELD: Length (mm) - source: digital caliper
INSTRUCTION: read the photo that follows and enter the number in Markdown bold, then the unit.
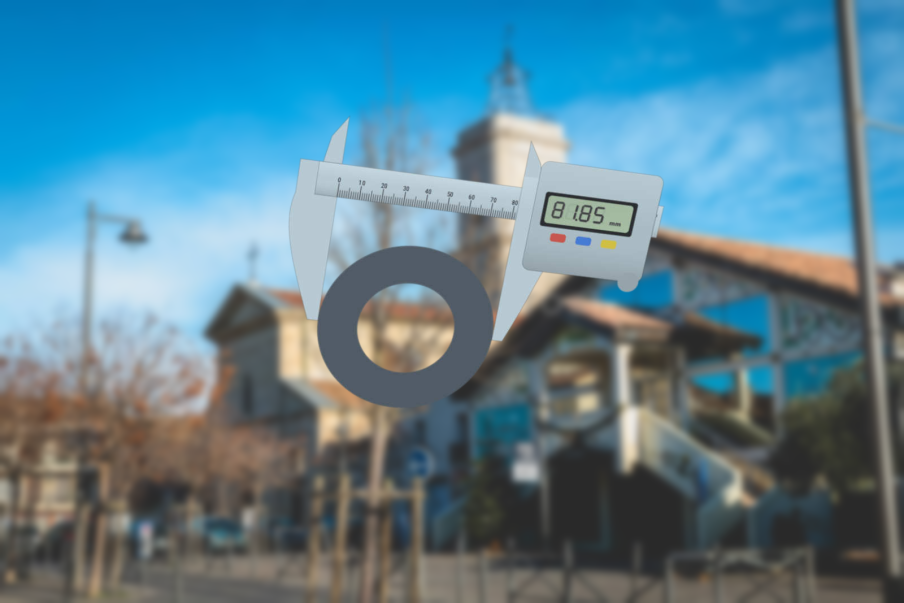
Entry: **81.85** mm
